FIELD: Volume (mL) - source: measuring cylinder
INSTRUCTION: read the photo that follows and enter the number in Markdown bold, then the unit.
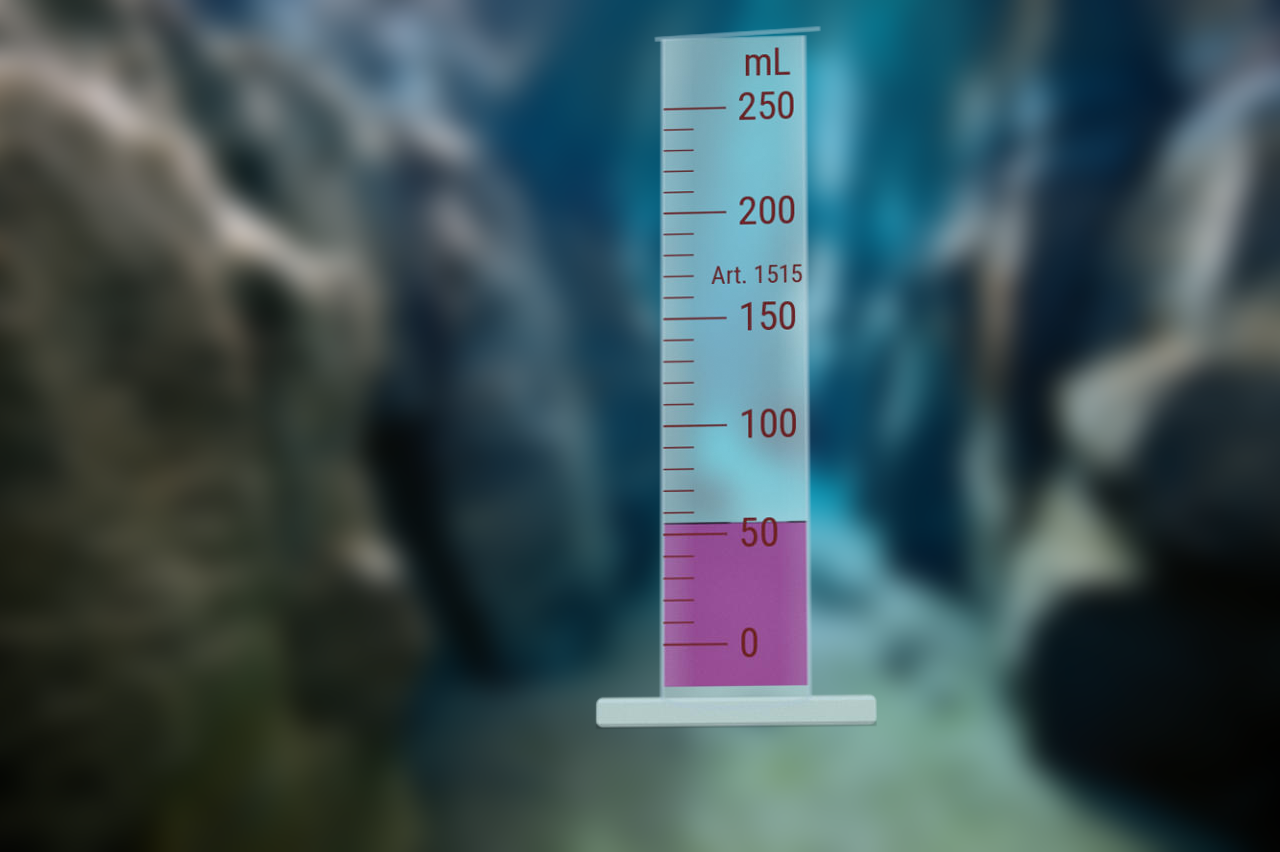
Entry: **55** mL
